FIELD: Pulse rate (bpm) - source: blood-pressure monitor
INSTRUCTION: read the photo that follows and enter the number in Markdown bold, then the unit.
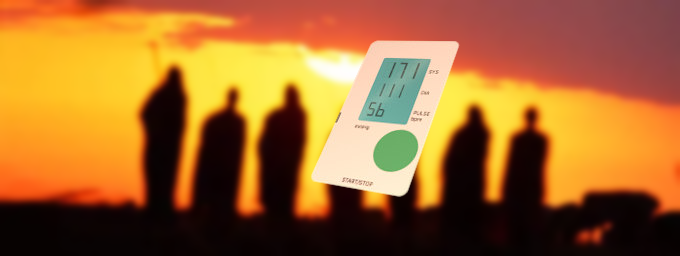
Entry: **56** bpm
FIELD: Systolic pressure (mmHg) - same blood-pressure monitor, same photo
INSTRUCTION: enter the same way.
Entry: **171** mmHg
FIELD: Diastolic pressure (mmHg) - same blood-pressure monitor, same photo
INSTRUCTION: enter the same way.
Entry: **111** mmHg
